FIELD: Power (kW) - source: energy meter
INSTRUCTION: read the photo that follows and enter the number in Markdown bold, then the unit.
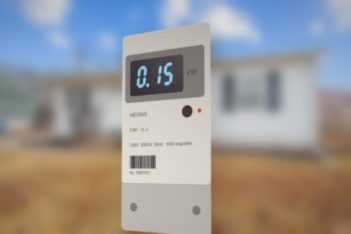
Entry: **0.15** kW
